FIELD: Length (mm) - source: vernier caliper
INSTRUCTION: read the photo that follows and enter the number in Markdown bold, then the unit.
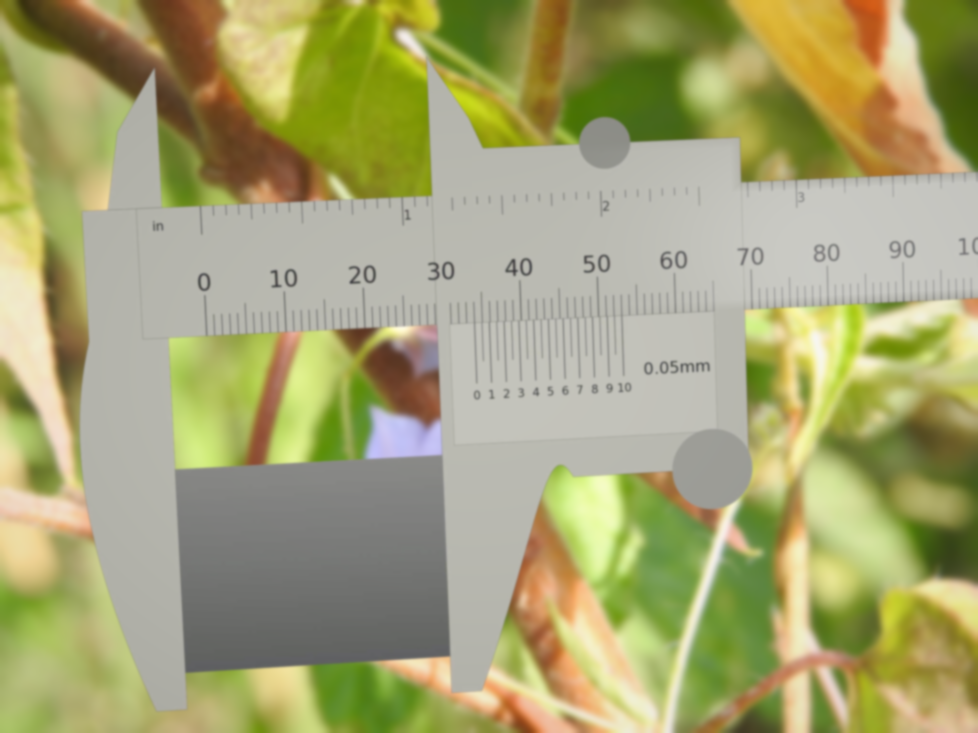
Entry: **34.0** mm
